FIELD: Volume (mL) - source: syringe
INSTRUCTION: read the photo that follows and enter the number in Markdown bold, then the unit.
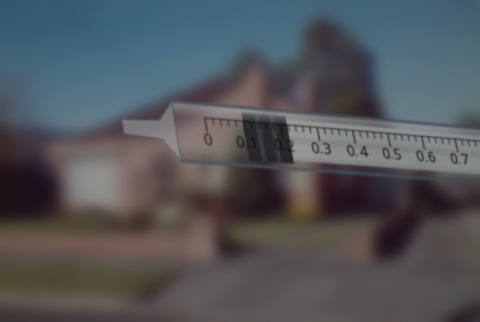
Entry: **0.1** mL
